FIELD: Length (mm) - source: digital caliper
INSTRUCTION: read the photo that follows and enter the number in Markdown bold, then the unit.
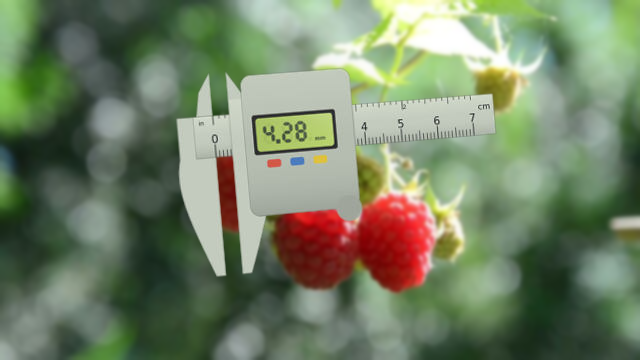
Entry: **4.28** mm
